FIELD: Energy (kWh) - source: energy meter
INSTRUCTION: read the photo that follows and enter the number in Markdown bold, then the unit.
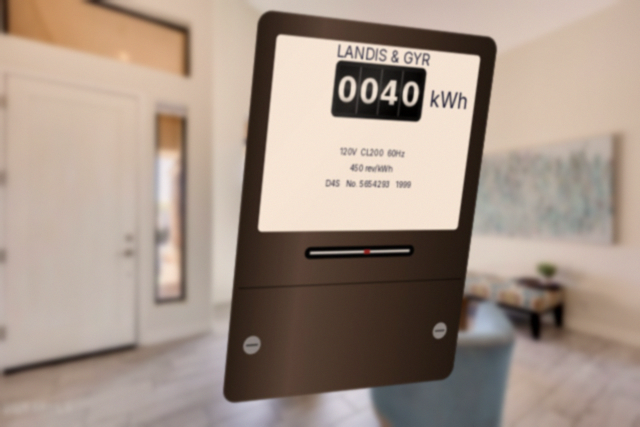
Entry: **40** kWh
